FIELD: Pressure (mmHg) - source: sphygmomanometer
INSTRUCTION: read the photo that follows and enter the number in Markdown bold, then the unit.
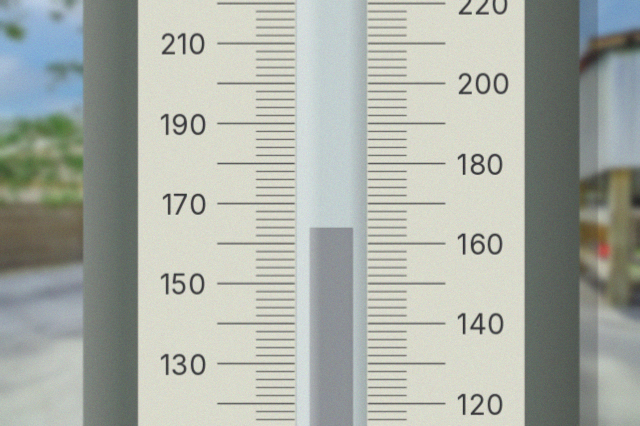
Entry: **164** mmHg
